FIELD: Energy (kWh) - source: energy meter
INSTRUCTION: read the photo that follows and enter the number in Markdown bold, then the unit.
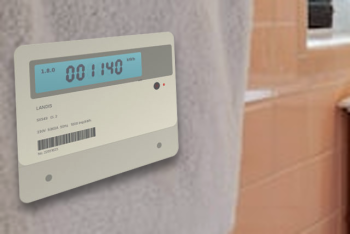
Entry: **1140** kWh
